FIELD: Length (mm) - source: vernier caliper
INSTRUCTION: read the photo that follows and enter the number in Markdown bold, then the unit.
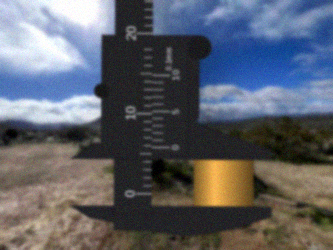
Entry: **5.8** mm
